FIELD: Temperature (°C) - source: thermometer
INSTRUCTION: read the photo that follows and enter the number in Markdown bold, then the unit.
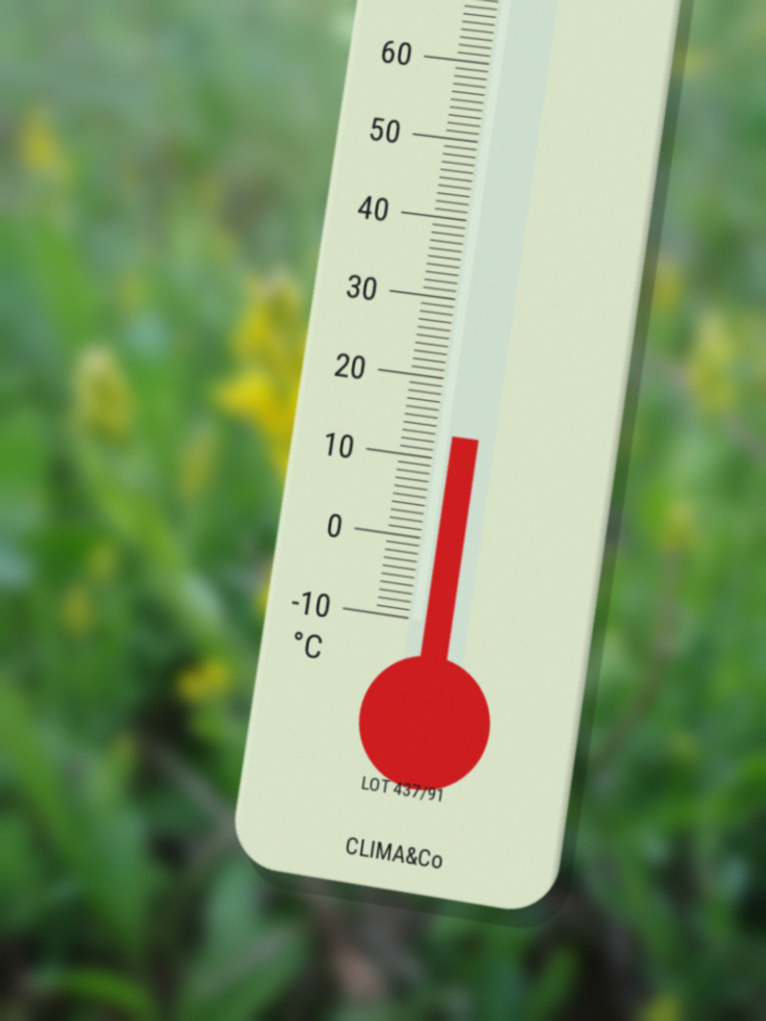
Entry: **13** °C
